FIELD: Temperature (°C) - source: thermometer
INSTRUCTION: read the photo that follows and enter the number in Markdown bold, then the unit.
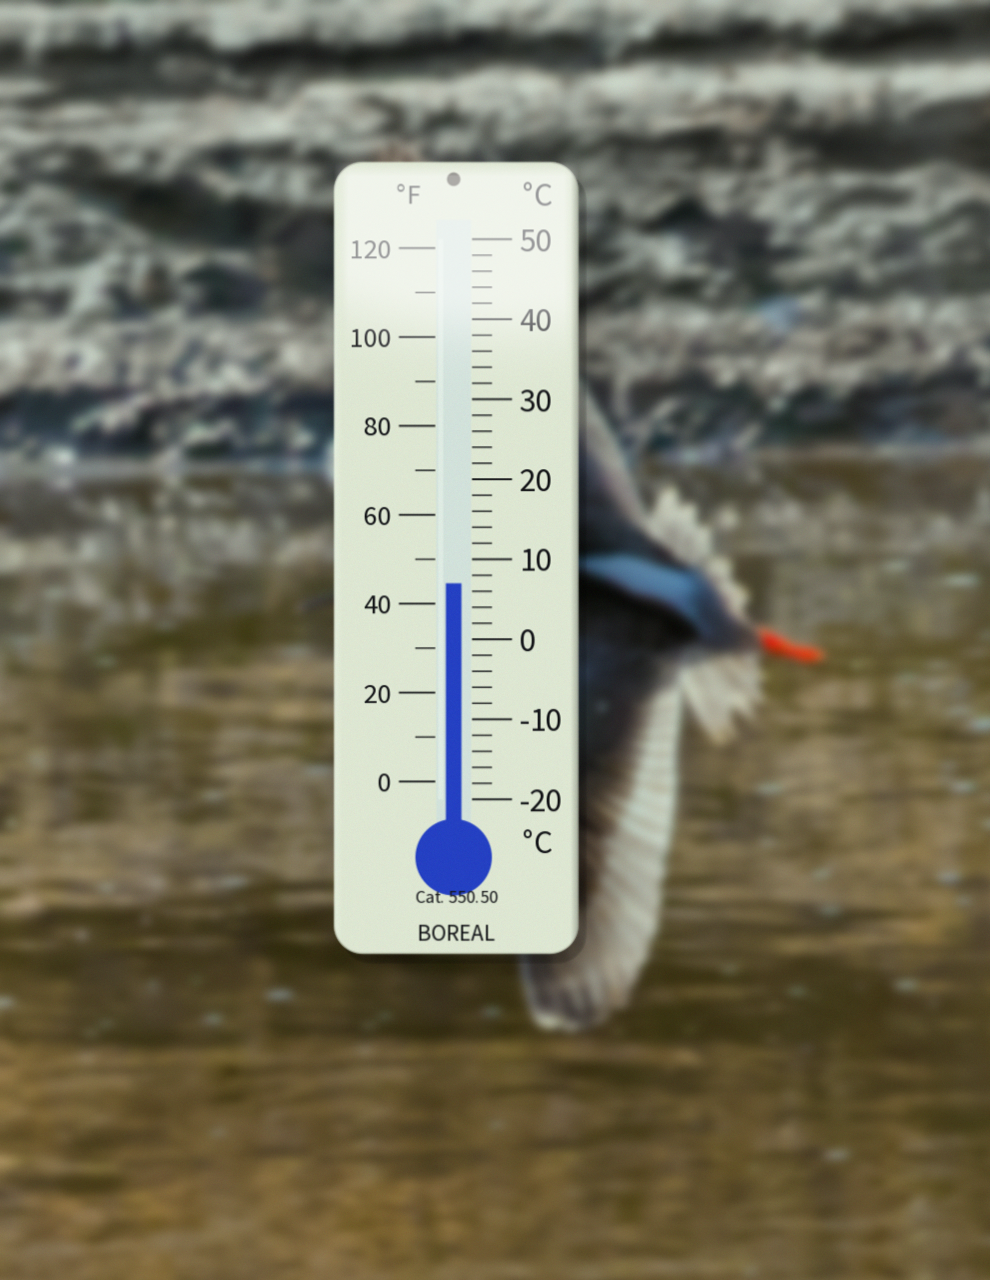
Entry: **7** °C
